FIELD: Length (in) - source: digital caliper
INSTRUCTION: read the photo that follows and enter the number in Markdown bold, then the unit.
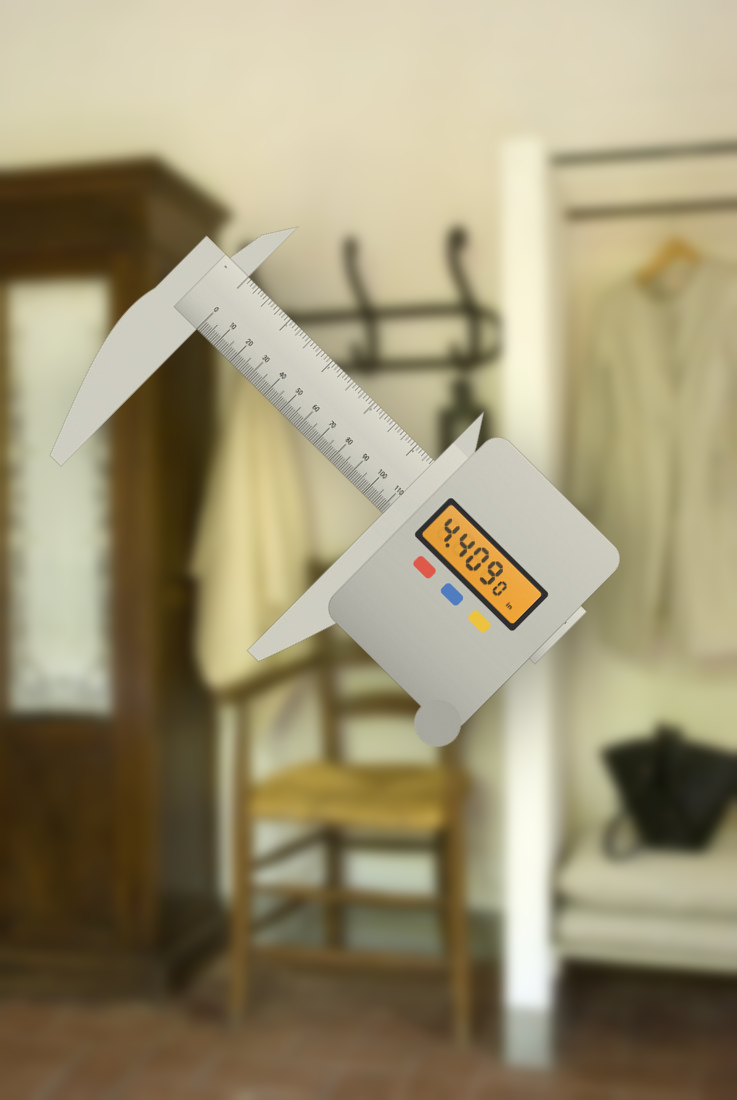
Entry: **4.4090** in
